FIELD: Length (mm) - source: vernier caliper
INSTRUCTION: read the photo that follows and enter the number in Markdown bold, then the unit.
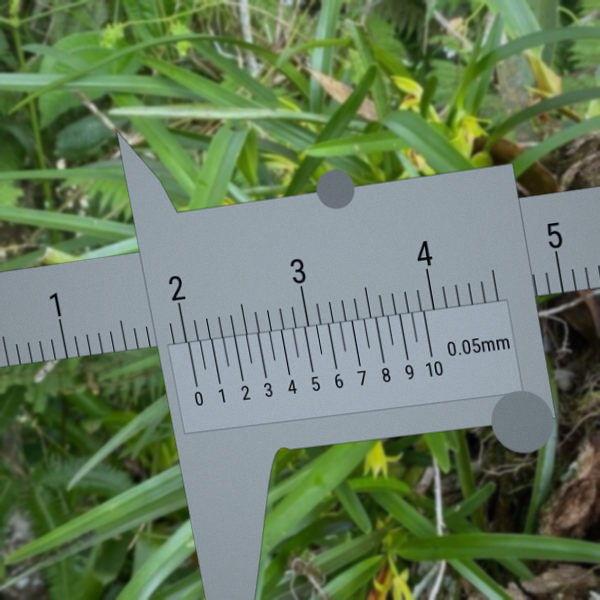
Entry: **20.2** mm
